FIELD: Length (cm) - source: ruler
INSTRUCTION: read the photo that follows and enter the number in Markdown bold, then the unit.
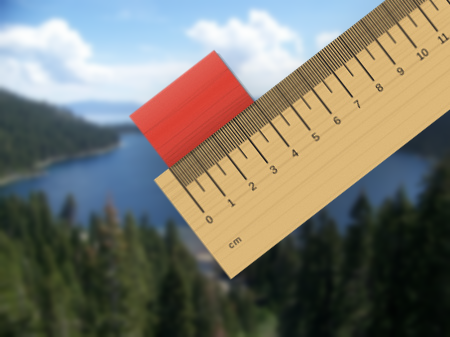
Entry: **4** cm
